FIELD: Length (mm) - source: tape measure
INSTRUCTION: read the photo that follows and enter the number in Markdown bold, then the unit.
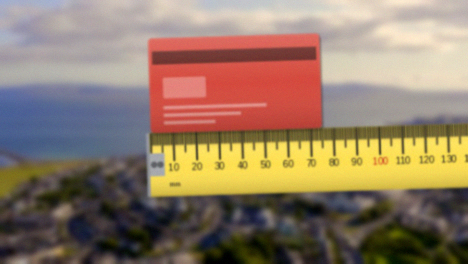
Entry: **75** mm
